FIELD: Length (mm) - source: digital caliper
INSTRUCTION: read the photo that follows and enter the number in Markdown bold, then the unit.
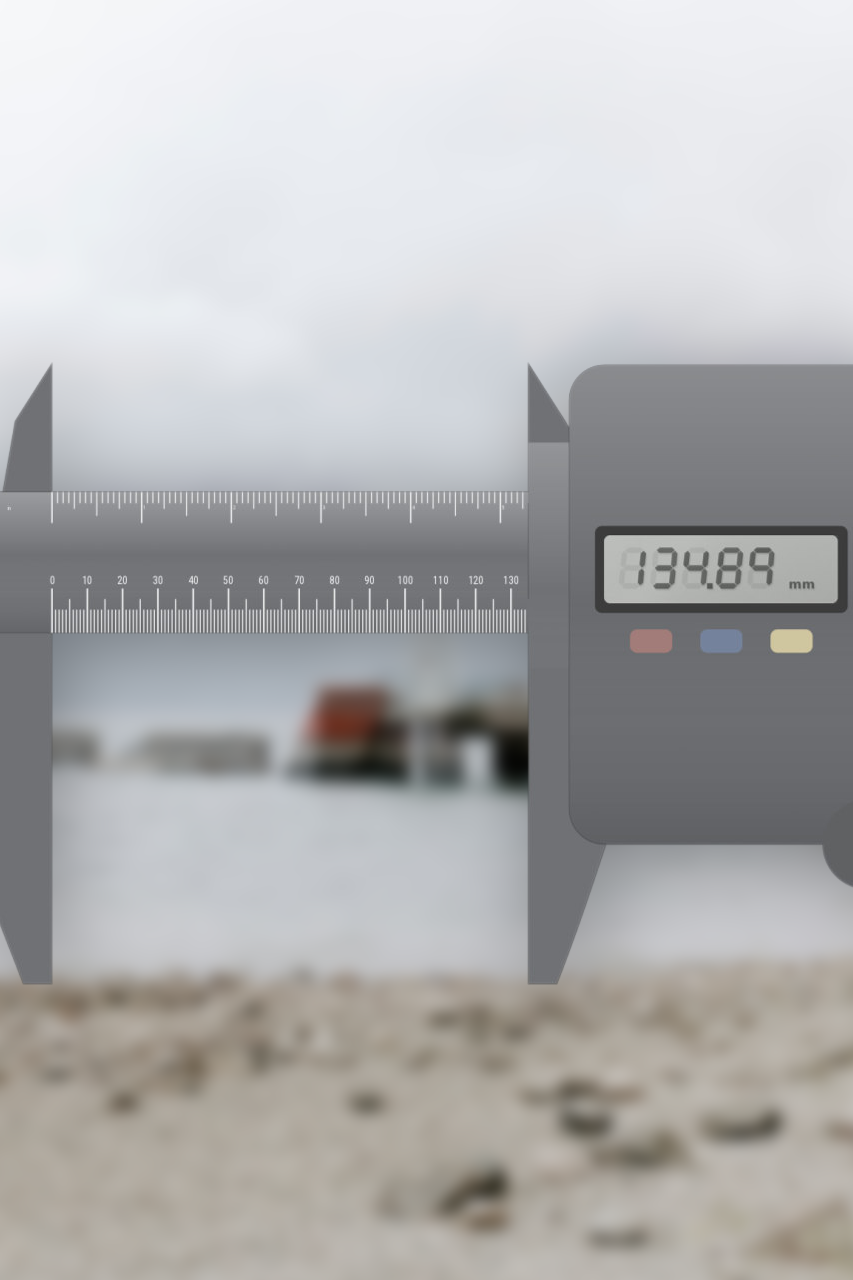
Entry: **134.89** mm
